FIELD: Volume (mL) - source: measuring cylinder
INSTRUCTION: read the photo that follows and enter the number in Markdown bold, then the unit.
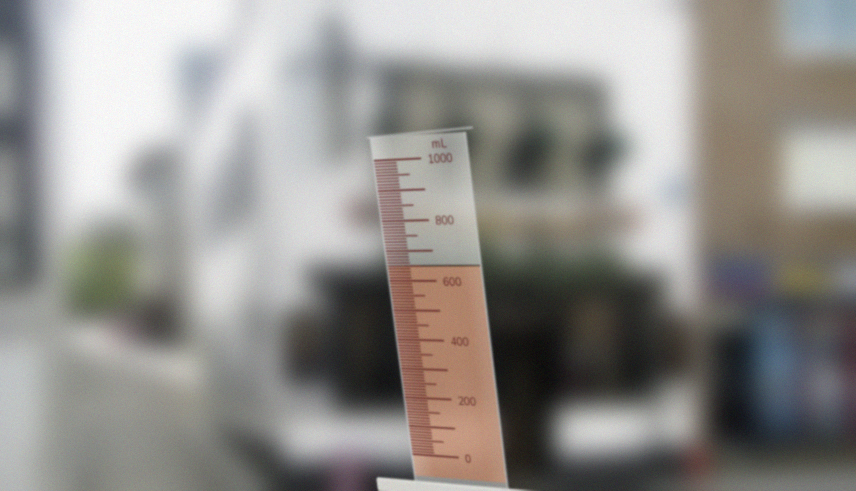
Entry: **650** mL
